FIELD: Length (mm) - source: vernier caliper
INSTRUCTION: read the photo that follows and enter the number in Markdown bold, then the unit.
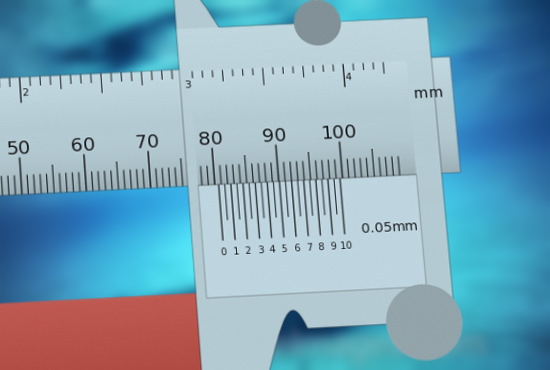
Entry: **80.6** mm
